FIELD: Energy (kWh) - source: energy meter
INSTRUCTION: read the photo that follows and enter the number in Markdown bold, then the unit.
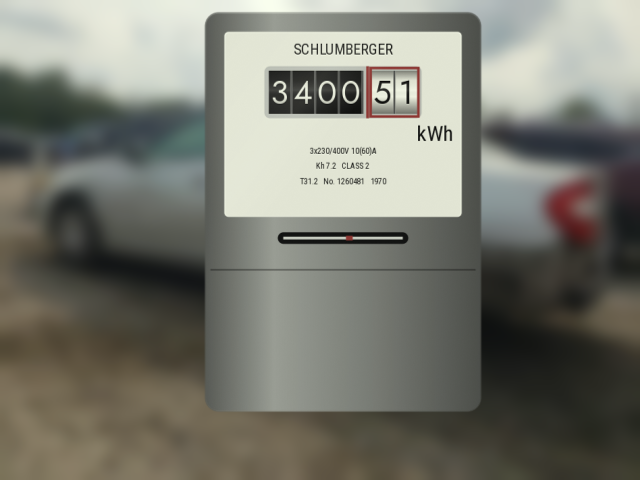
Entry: **3400.51** kWh
